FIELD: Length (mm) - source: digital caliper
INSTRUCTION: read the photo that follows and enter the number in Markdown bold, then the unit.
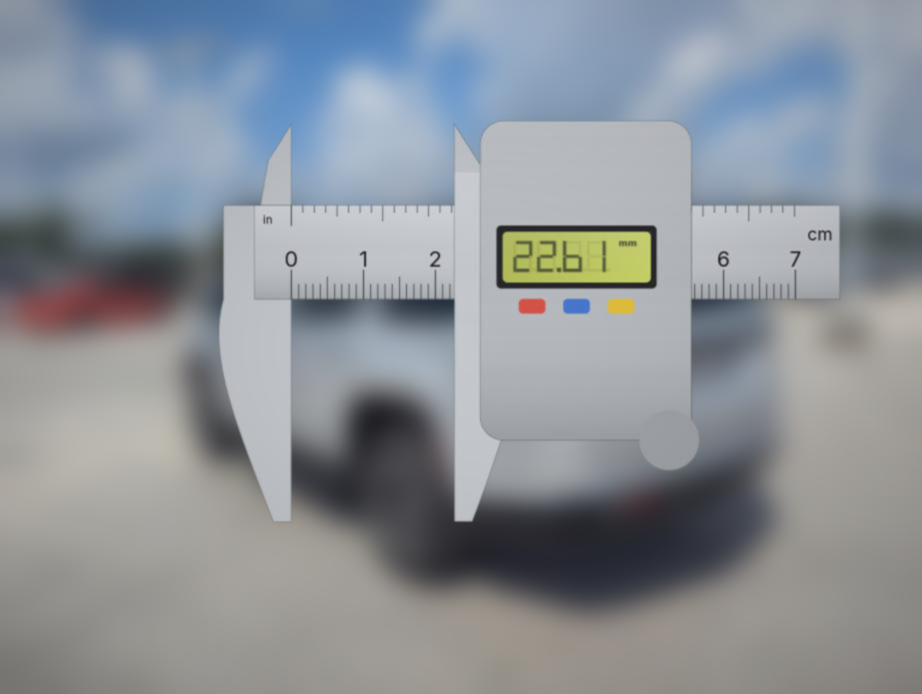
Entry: **22.61** mm
